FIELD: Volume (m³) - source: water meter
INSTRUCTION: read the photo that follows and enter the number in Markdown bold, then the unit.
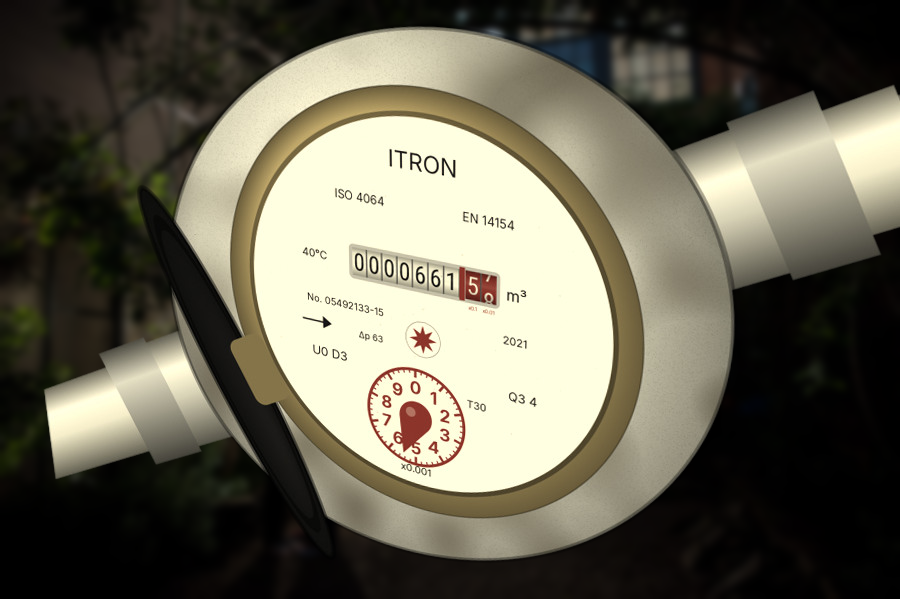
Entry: **661.575** m³
